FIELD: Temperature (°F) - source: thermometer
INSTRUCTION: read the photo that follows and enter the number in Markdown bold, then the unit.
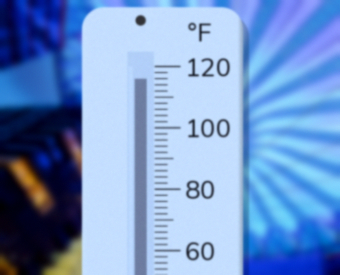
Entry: **116** °F
